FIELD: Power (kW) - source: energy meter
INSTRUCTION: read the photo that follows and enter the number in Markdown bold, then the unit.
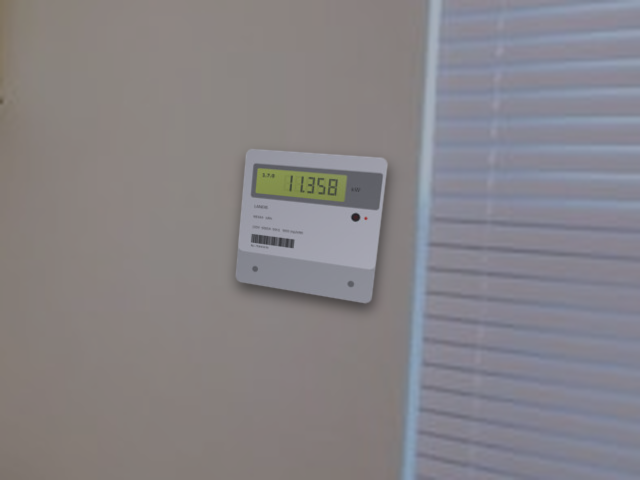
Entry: **11.358** kW
